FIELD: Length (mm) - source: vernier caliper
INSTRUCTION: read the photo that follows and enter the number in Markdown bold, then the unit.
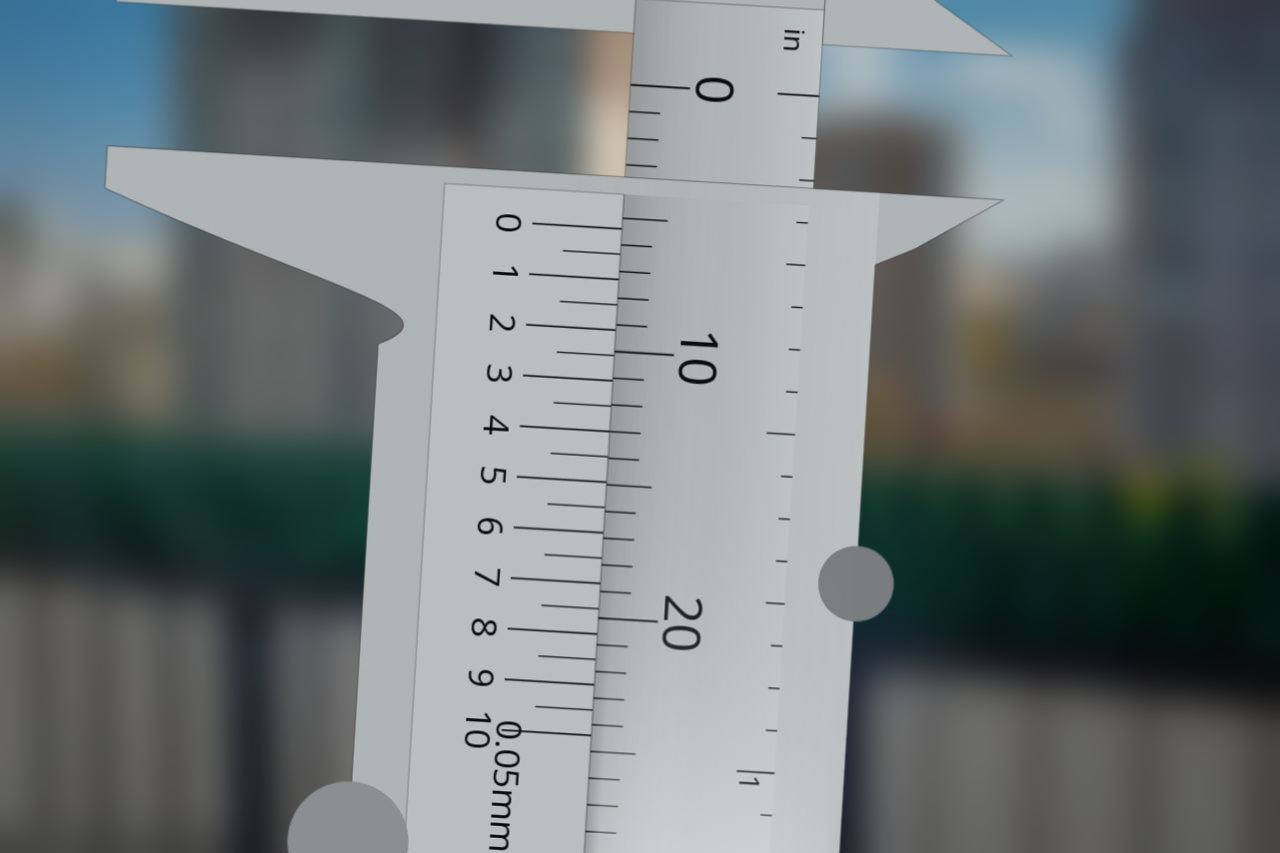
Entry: **5.40** mm
